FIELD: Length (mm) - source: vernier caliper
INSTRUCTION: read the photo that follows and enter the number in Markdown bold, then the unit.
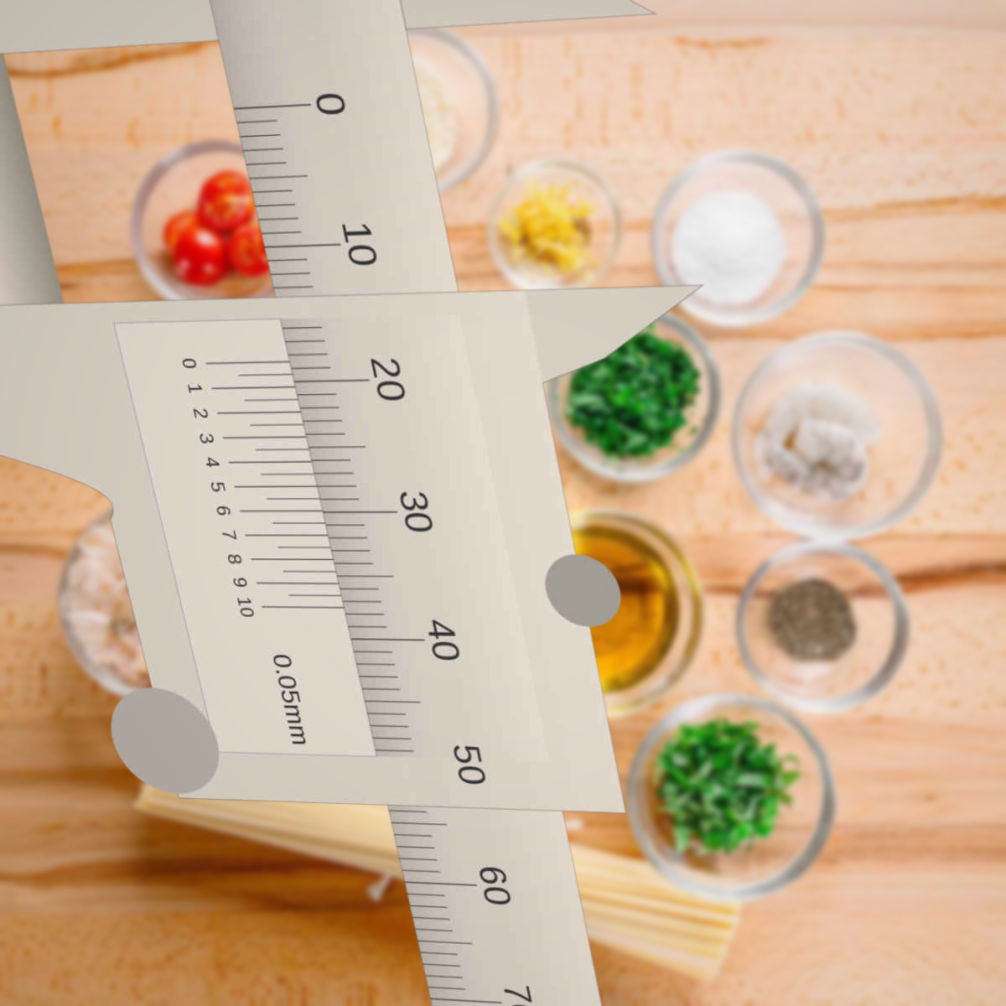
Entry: **18.5** mm
